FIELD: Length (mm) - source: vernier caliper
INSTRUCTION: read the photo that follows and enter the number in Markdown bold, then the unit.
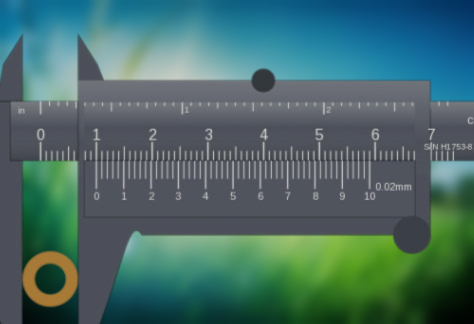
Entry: **10.0** mm
